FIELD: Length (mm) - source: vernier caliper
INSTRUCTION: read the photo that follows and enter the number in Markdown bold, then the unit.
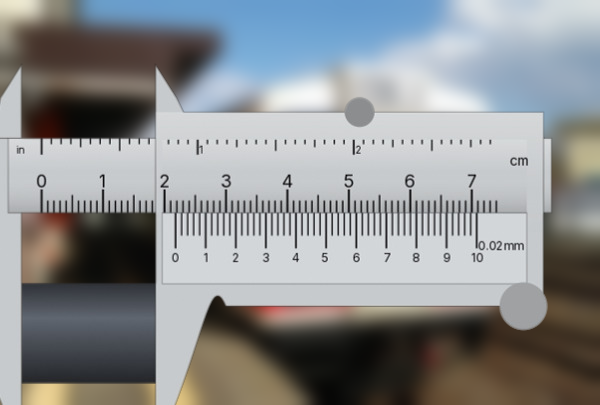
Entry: **21.8** mm
